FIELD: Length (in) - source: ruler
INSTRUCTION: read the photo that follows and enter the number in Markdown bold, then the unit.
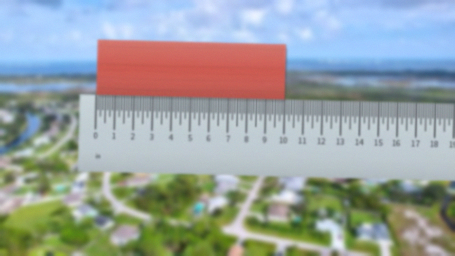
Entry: **10** in
